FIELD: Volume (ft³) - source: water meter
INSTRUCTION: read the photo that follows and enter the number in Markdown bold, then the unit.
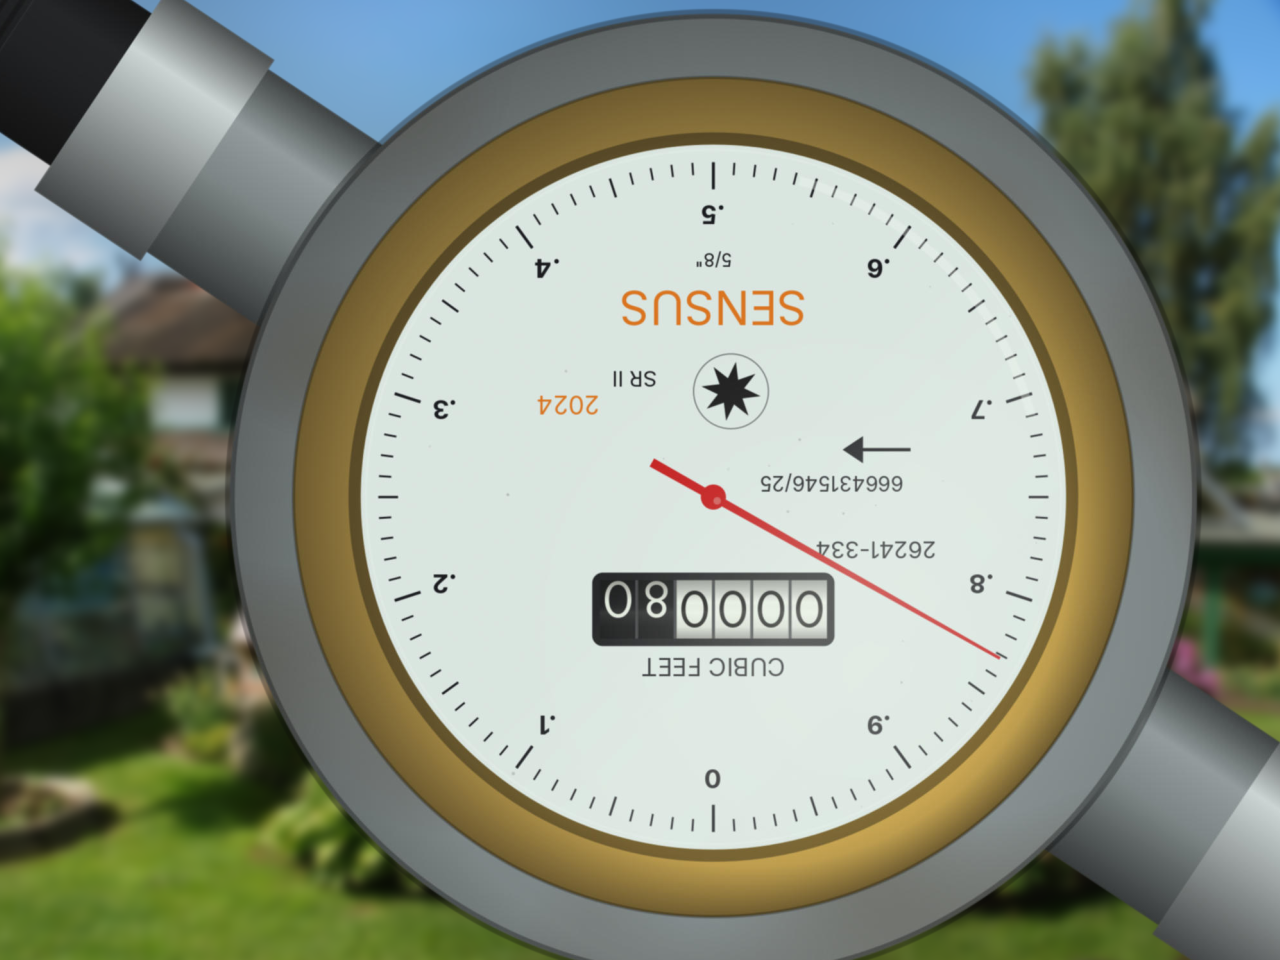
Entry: **79.83** ft³
